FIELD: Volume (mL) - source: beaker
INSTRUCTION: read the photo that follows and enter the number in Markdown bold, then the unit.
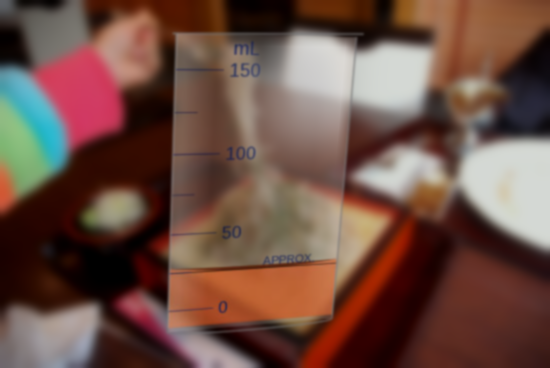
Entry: **25** mL
